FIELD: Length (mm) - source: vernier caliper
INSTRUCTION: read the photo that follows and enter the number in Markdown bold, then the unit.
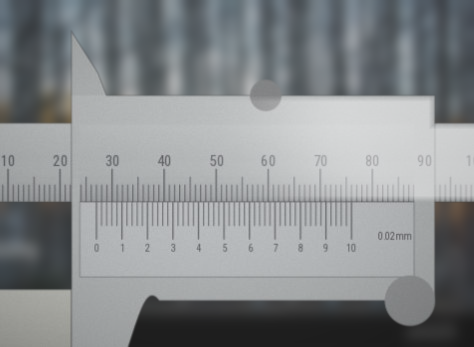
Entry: **27.0** mm
